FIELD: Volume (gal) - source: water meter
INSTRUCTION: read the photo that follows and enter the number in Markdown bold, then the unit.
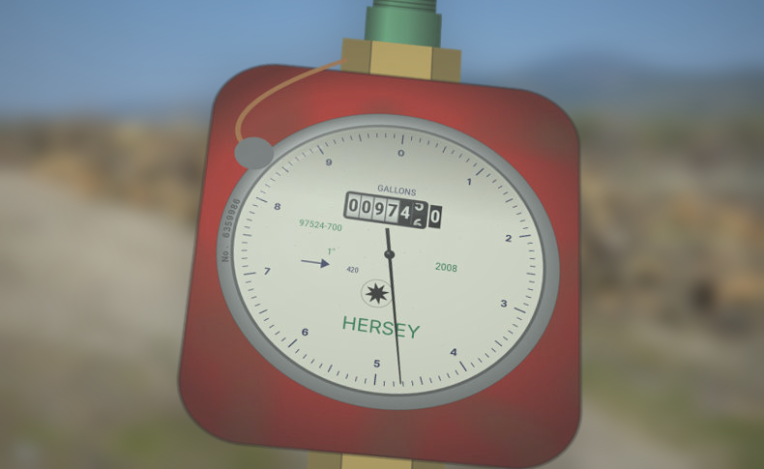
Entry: **97454.7** gal
